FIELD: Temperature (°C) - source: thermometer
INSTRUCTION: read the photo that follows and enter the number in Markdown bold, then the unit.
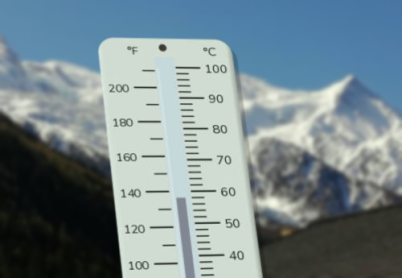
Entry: **58** °C
